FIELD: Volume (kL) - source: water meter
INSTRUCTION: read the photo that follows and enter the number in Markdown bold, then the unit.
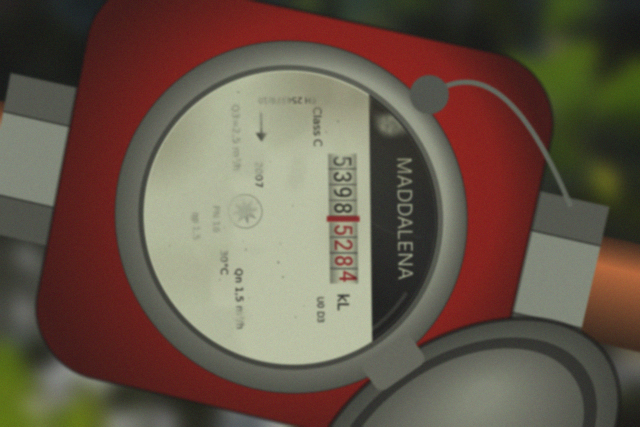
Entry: **5398.5284** kL
